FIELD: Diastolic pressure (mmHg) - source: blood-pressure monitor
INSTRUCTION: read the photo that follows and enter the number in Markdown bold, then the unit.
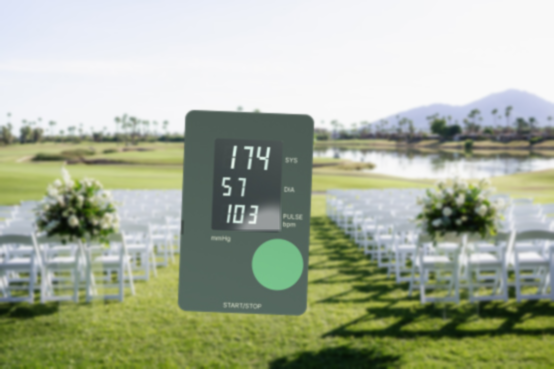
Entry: **57** mmHg
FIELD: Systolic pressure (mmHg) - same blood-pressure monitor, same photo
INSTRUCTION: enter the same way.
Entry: **174** mmHg
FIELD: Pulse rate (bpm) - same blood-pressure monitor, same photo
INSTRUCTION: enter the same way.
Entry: **103** bpm
